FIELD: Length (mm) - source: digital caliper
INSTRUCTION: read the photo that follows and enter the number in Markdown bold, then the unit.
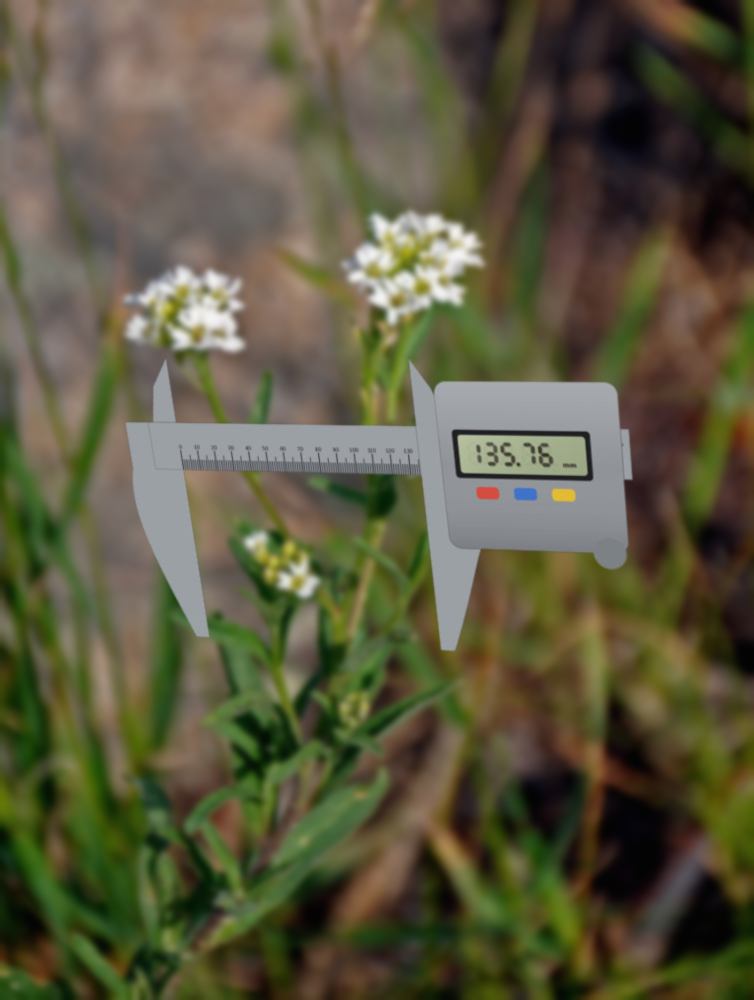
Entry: **135.76** mm
